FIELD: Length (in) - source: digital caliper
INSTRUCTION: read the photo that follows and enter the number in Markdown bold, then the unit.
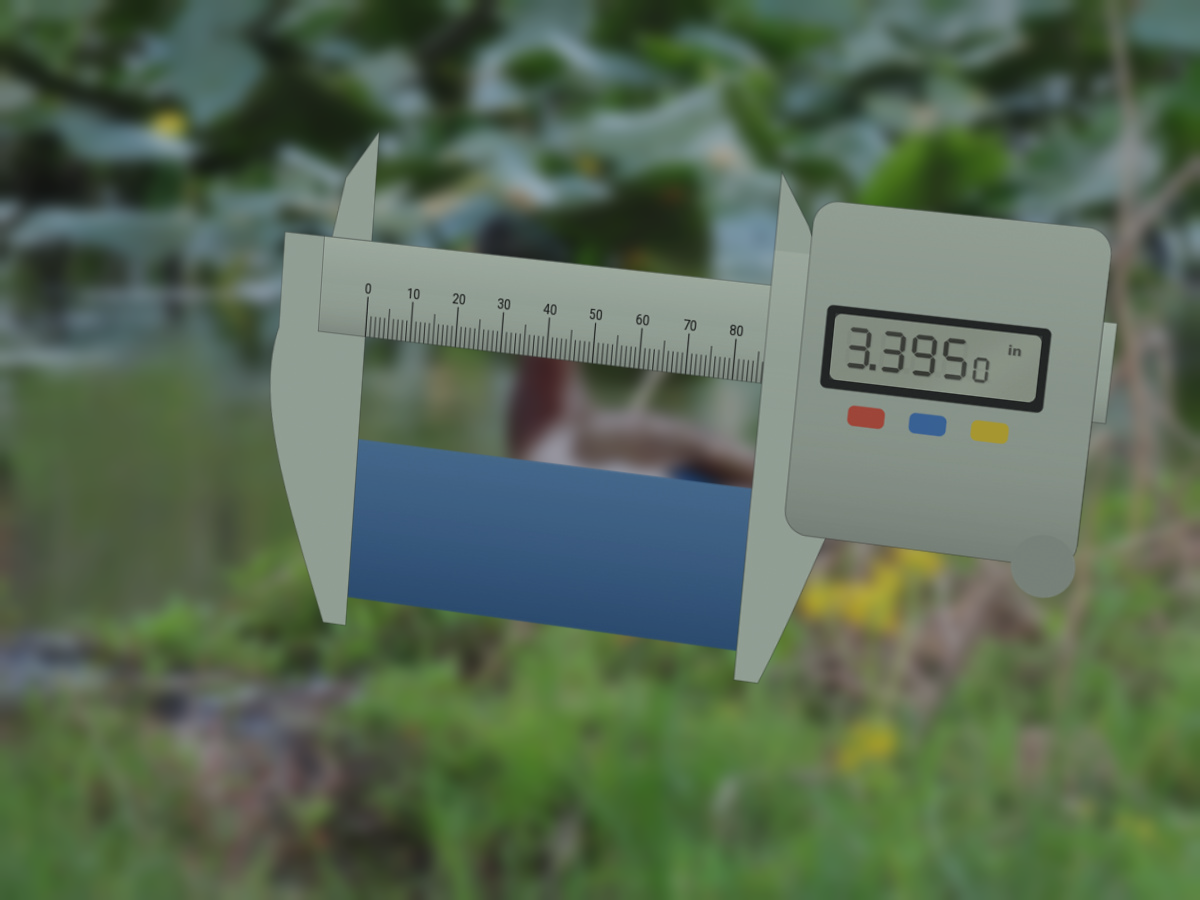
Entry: **3.3950** in
